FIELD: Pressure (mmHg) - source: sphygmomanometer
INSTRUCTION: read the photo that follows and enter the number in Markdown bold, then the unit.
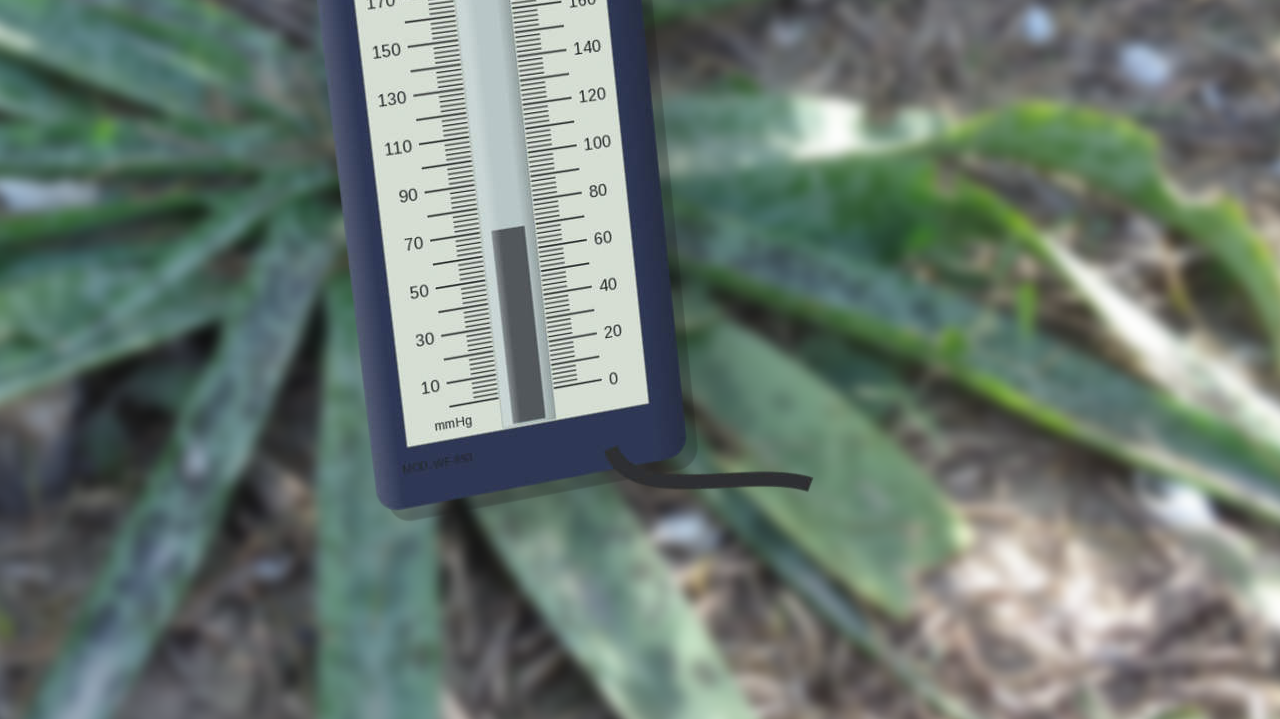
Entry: **70** mmHg
